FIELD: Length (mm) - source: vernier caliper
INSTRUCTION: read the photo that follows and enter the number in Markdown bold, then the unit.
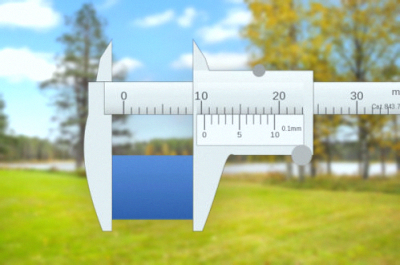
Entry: **10.4** mm
